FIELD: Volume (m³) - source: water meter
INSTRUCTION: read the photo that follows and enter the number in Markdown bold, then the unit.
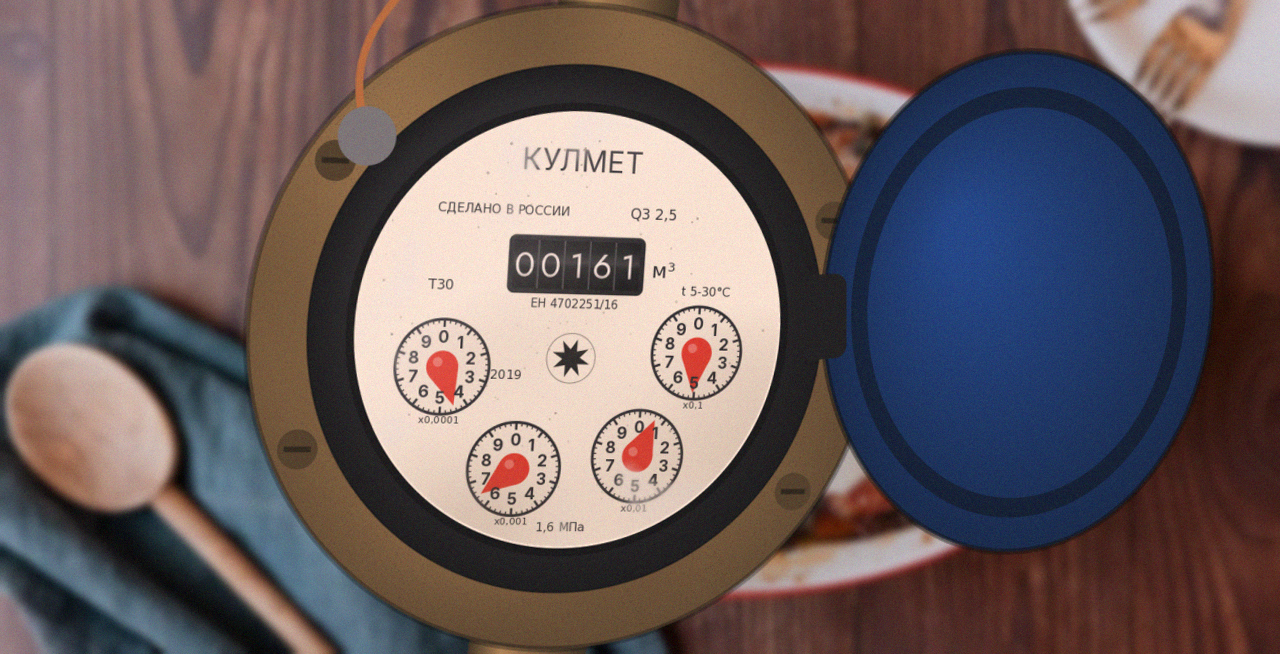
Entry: **161.5064** m³
